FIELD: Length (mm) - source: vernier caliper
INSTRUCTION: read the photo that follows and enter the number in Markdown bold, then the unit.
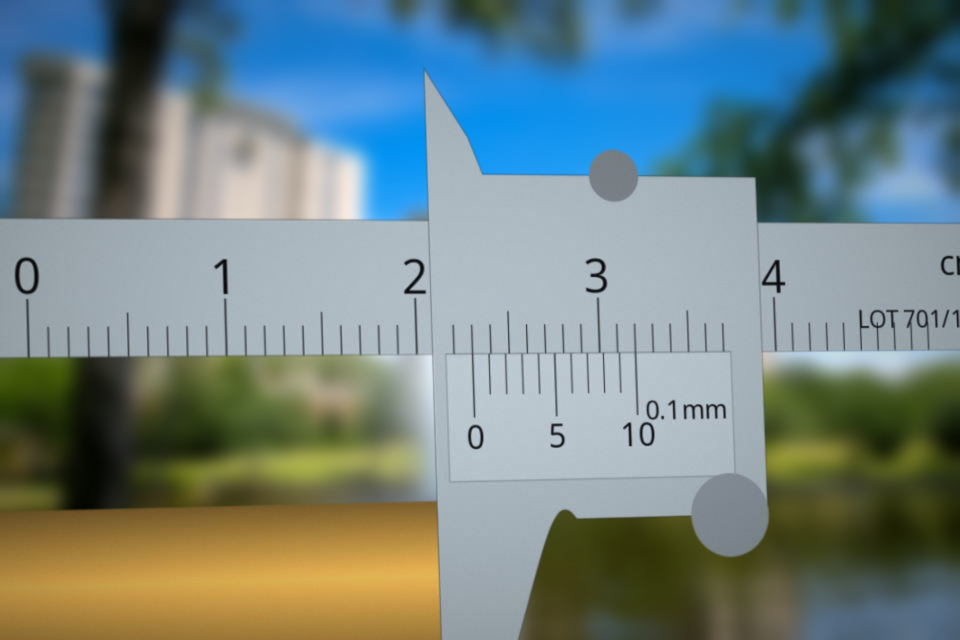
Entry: **23.0** mm
